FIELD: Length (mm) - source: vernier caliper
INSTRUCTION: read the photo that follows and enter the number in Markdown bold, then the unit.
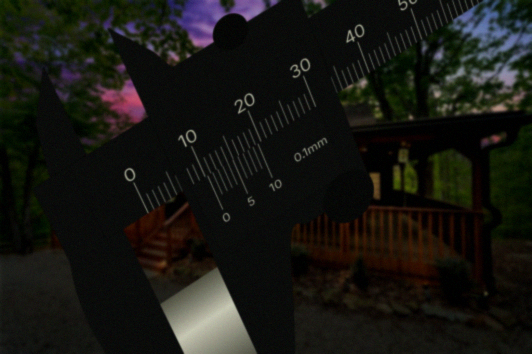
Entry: **10.4** mm
